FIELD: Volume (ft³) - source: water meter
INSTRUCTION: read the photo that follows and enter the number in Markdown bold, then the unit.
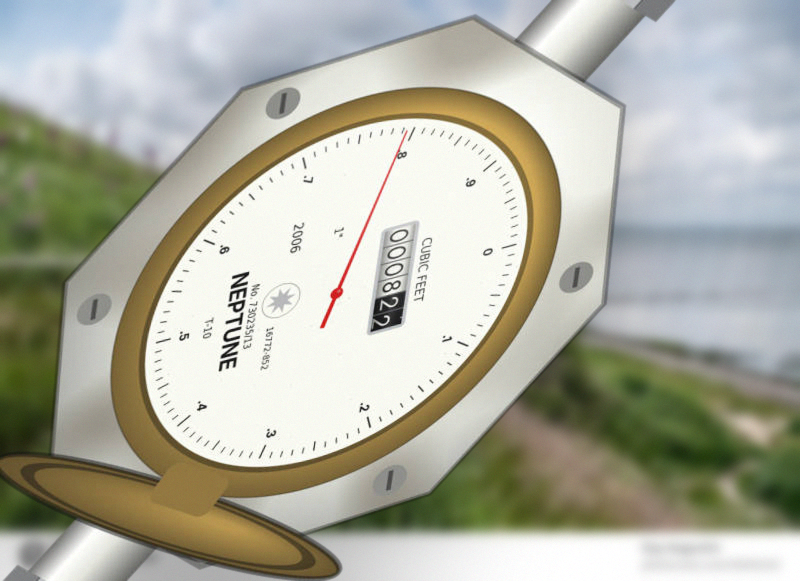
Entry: **821.79** ft³
